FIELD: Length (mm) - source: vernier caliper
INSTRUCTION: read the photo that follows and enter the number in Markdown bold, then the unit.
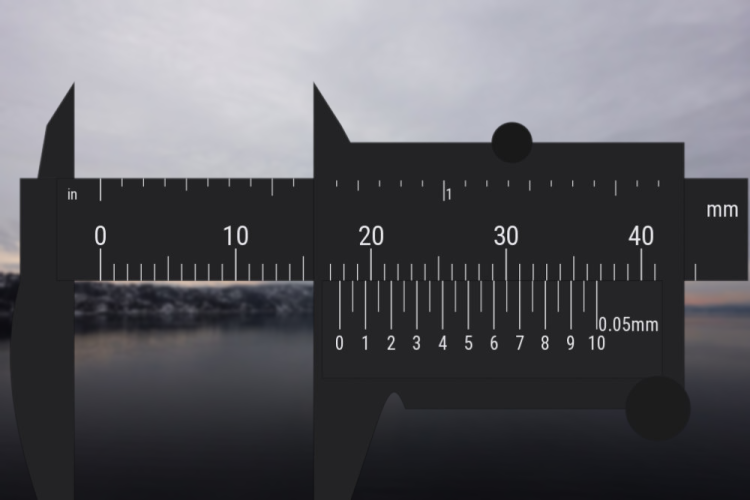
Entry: **17.7** mm
